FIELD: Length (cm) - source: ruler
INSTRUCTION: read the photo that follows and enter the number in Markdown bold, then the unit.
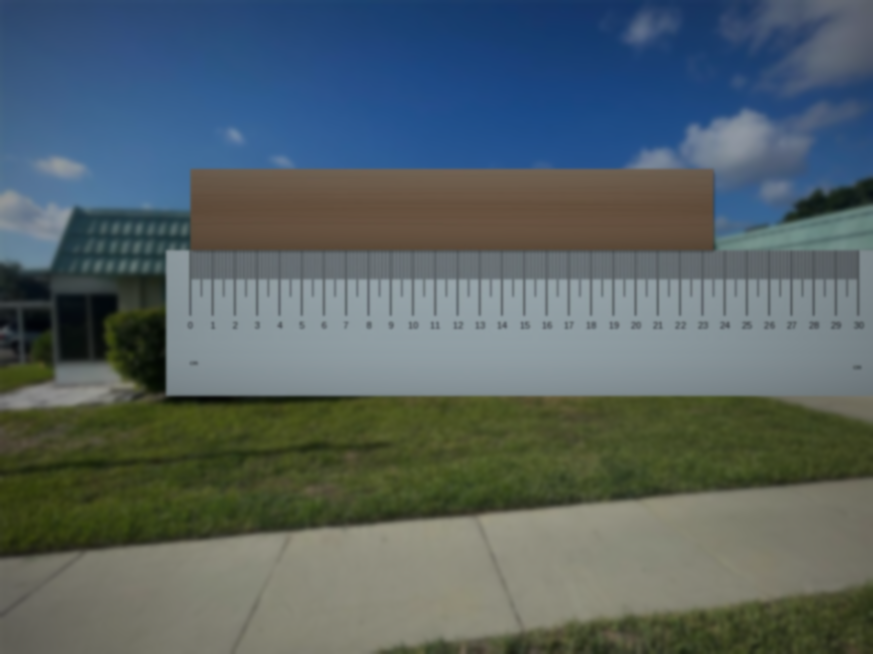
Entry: **23.5** cm
